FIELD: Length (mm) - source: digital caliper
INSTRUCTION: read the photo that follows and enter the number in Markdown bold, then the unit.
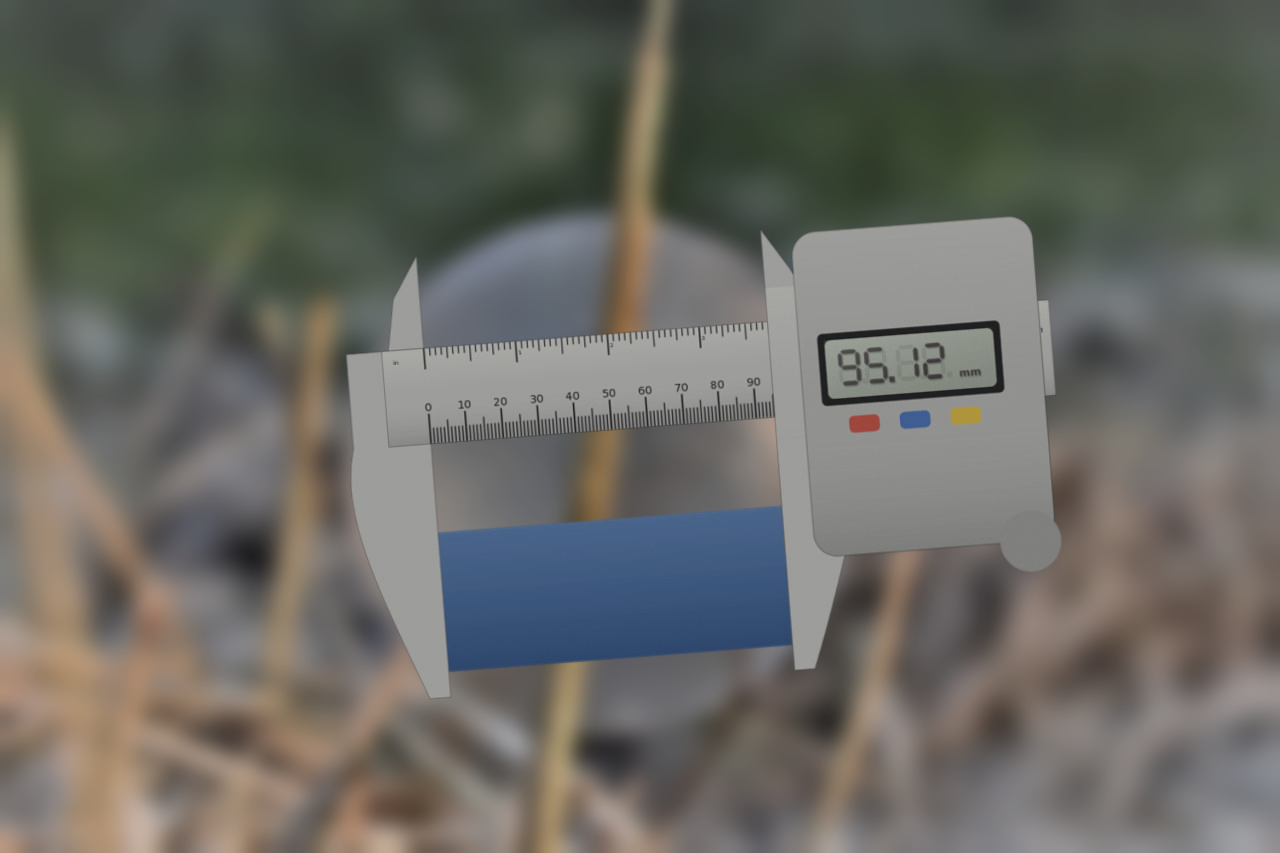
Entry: **95.12** mm
